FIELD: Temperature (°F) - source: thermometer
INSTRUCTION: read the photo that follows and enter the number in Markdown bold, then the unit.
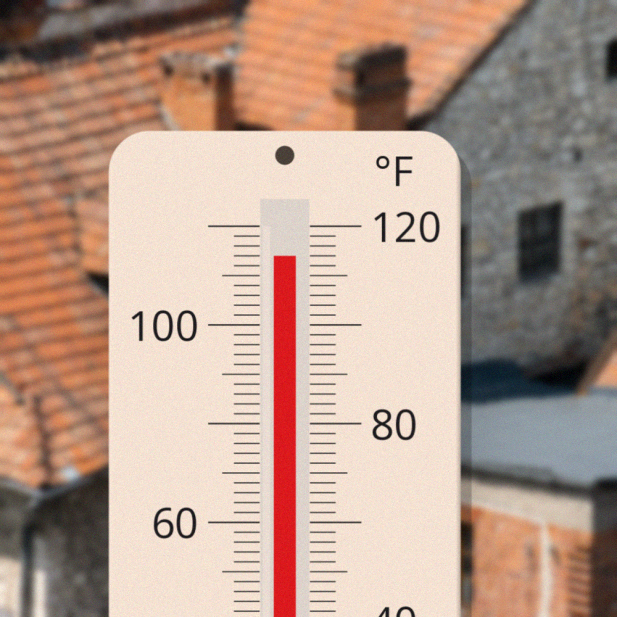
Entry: **114** °F
